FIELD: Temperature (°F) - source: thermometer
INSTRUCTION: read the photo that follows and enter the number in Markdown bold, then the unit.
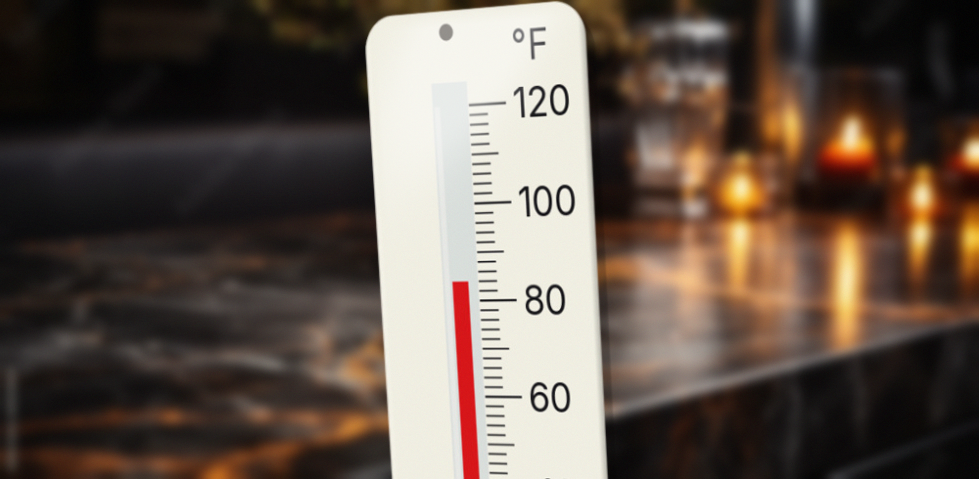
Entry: **84** °F
